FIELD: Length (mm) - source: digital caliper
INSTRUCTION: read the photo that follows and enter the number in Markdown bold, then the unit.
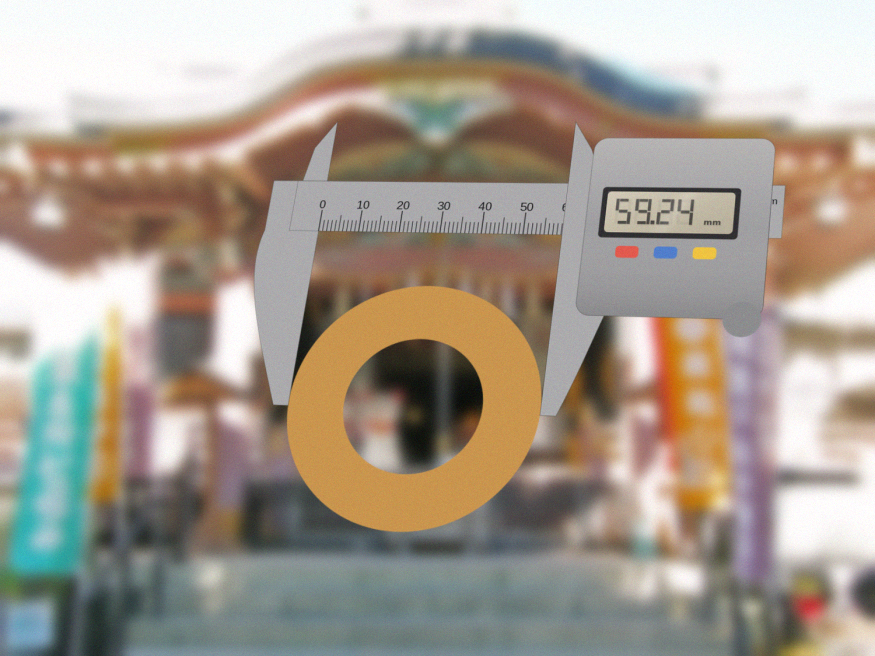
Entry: **59.24** mm
